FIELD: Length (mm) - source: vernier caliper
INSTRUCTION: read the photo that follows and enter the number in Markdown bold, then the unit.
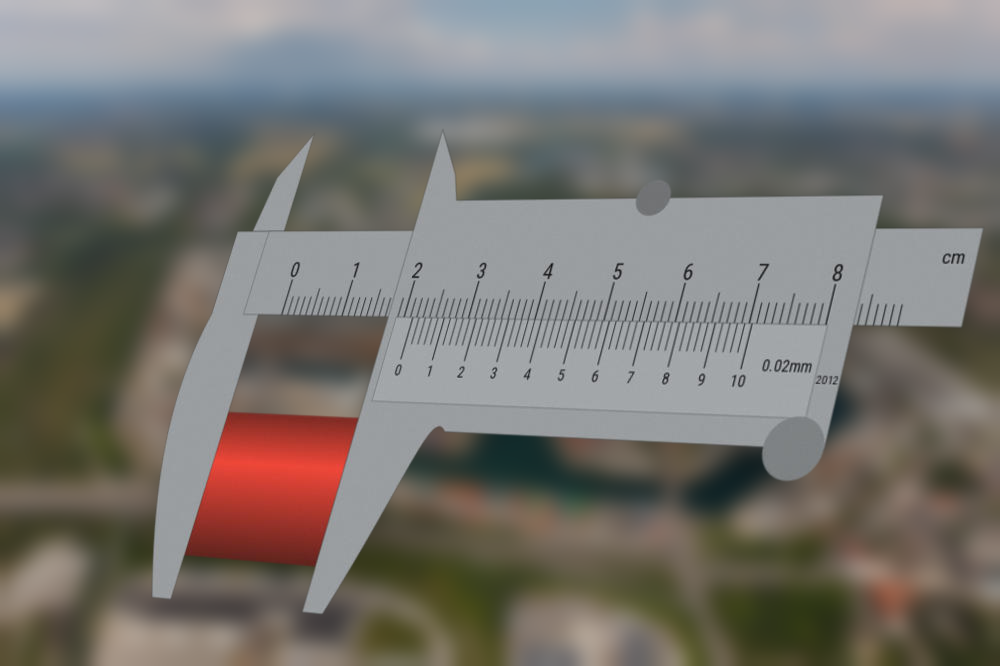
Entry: **21.4** mm
